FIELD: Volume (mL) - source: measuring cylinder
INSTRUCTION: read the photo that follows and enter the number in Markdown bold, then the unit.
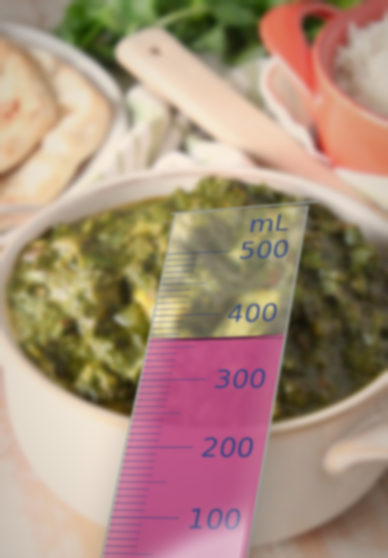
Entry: **360** mL
